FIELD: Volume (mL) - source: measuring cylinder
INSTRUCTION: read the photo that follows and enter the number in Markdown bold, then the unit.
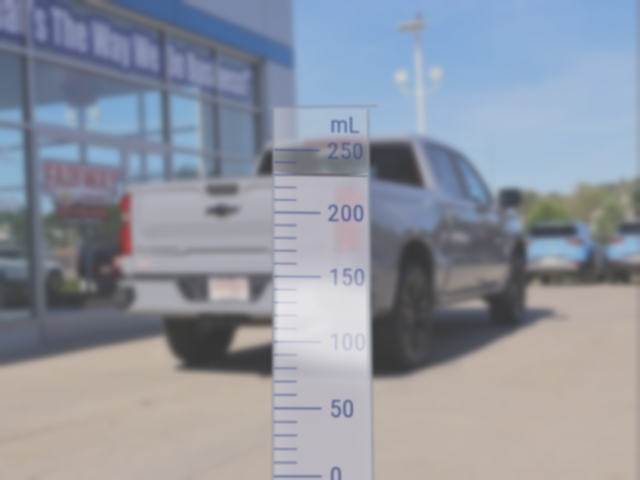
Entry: **230** mL
